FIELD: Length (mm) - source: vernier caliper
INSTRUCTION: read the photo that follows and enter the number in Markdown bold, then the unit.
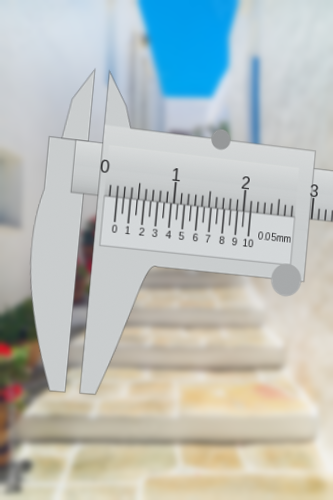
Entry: **2.0** mm
